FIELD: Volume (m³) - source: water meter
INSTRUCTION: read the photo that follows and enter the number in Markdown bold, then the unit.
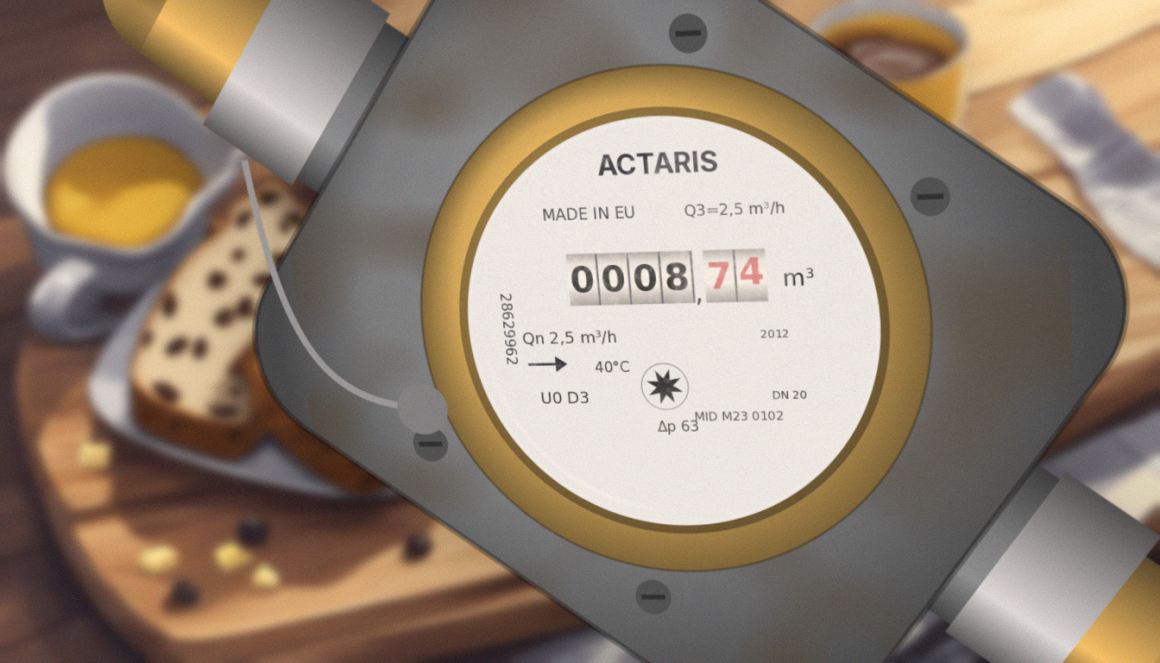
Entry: **8.74** m³
